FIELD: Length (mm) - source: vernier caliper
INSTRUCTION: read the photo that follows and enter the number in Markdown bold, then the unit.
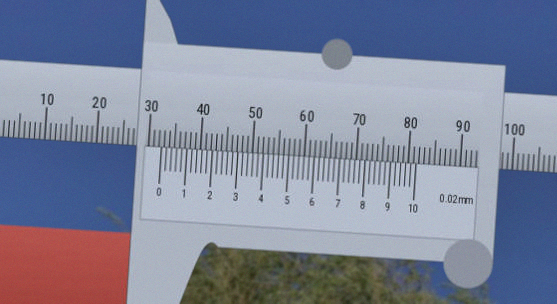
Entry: **32.5** mm
